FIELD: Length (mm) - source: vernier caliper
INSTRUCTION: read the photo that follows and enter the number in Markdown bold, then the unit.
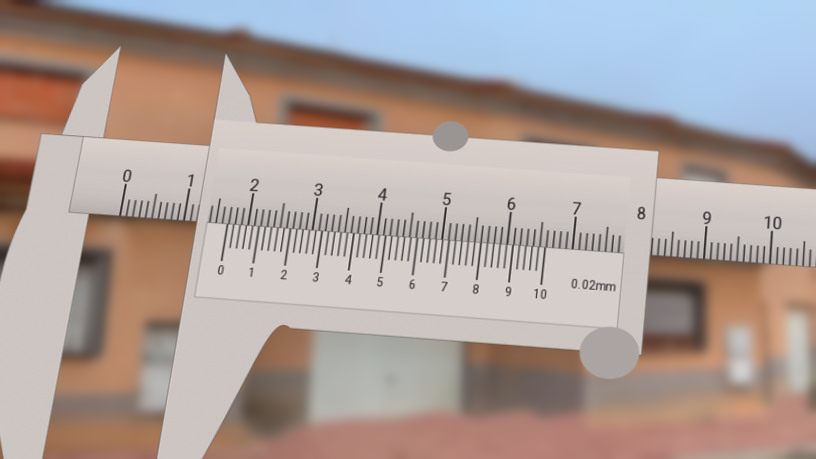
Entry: **16.8** mm
